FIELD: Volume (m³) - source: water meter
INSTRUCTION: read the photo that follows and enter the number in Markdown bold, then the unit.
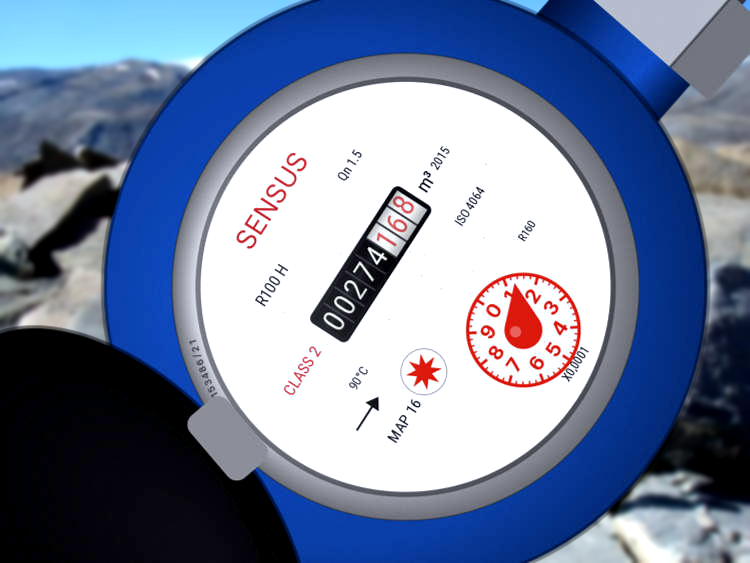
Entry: **274.1681** m³
